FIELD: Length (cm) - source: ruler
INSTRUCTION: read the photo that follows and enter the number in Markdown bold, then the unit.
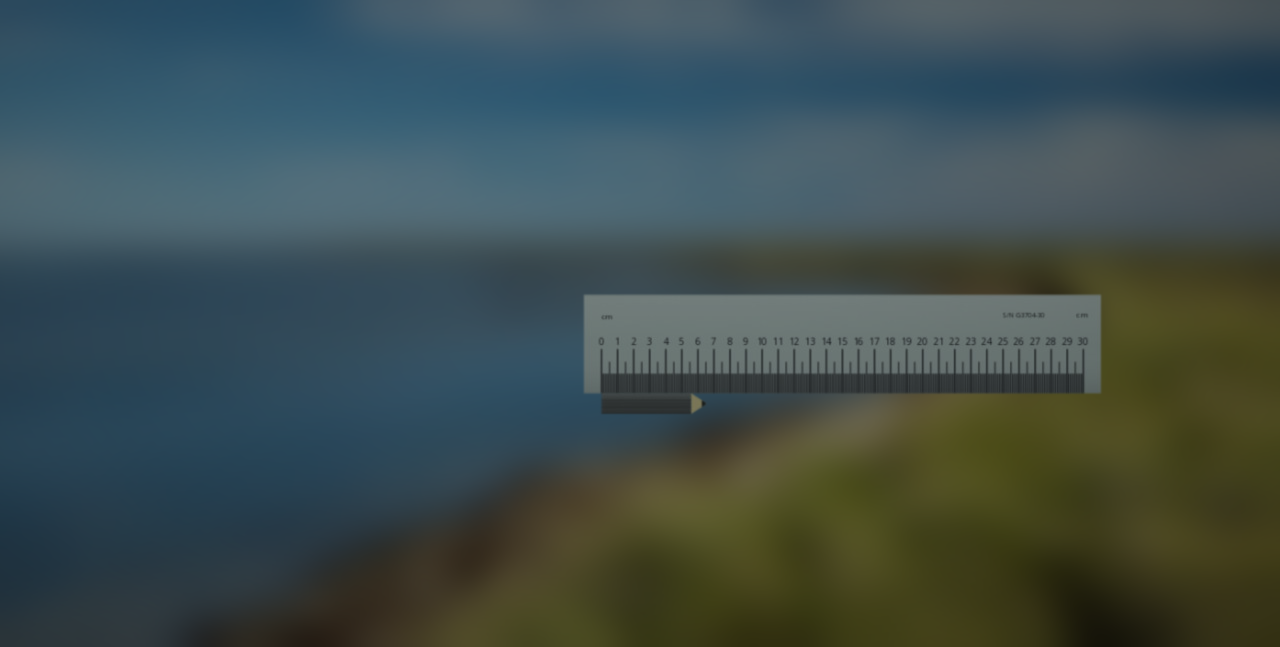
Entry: **6.5** cm
